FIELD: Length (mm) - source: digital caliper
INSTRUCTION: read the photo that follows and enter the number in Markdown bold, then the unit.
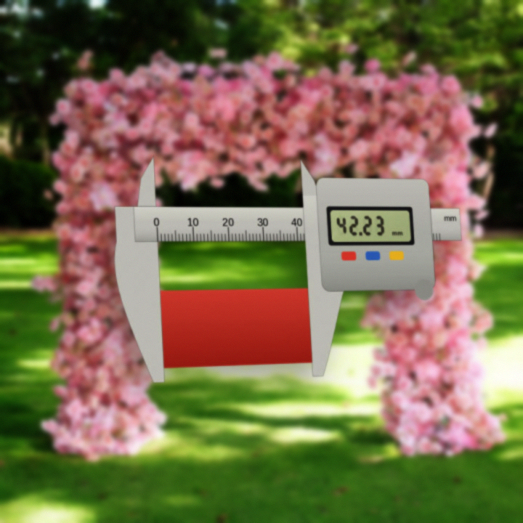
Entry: **42.23** mm
